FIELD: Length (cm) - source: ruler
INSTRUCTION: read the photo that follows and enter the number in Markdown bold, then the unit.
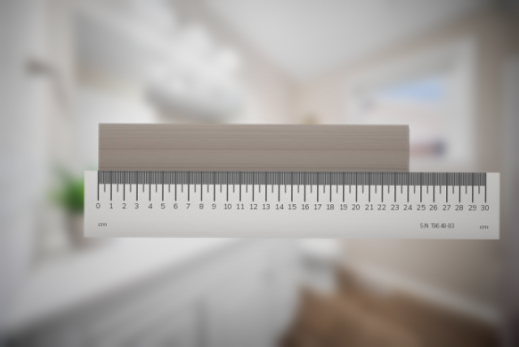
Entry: **24** cm
